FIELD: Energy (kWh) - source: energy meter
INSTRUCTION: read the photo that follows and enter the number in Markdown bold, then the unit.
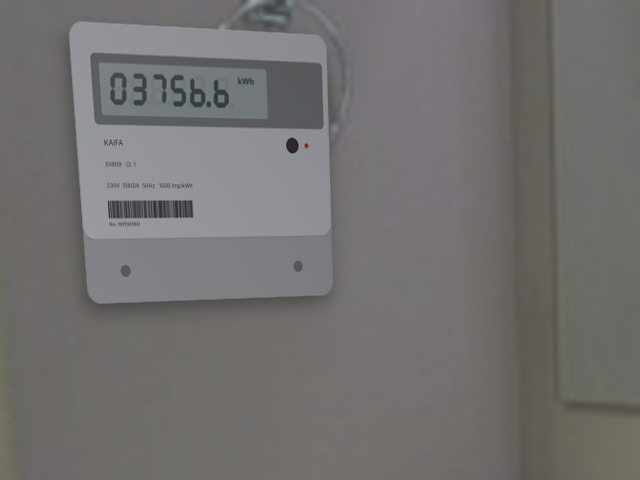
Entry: **3756.6** kWh
